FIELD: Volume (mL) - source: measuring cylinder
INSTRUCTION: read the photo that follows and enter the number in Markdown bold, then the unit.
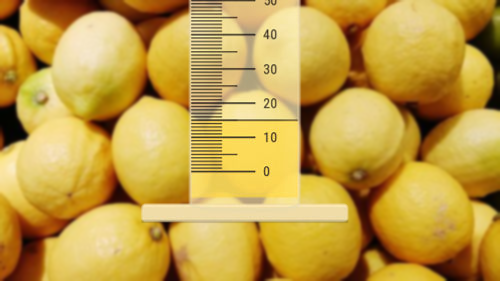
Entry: **15** mL
